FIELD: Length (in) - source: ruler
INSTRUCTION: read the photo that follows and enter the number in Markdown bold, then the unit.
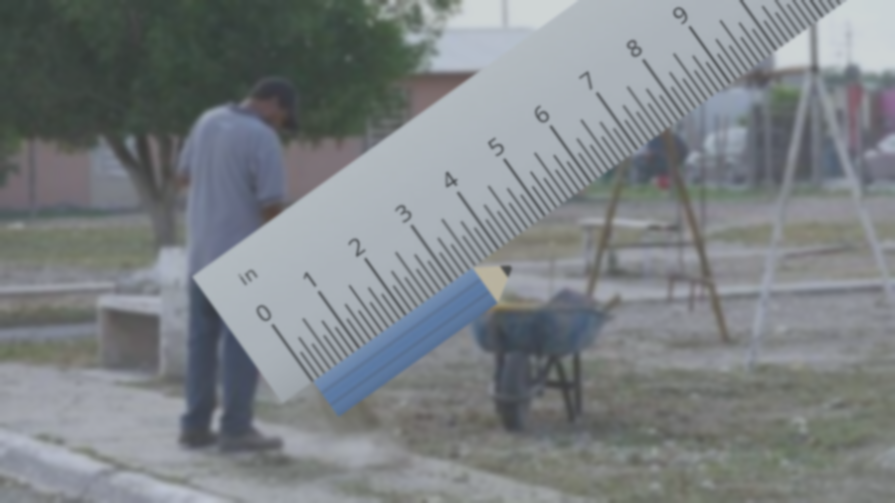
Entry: **4** in
